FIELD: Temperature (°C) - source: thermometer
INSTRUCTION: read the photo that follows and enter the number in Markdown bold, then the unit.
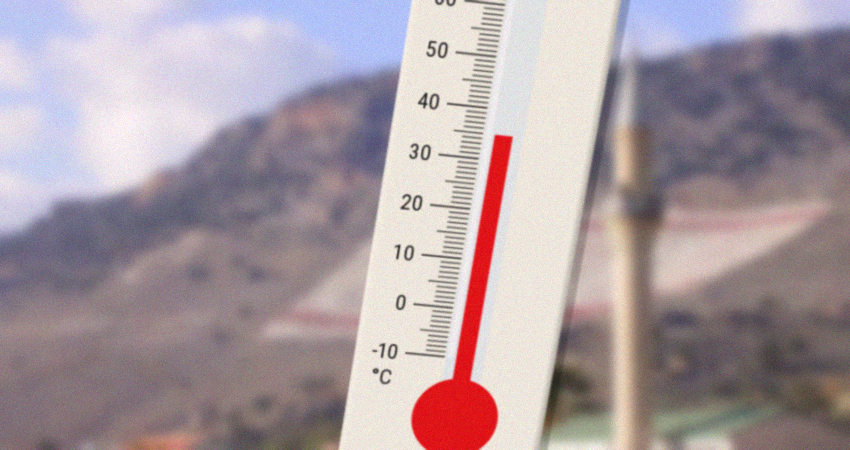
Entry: **35** °C
